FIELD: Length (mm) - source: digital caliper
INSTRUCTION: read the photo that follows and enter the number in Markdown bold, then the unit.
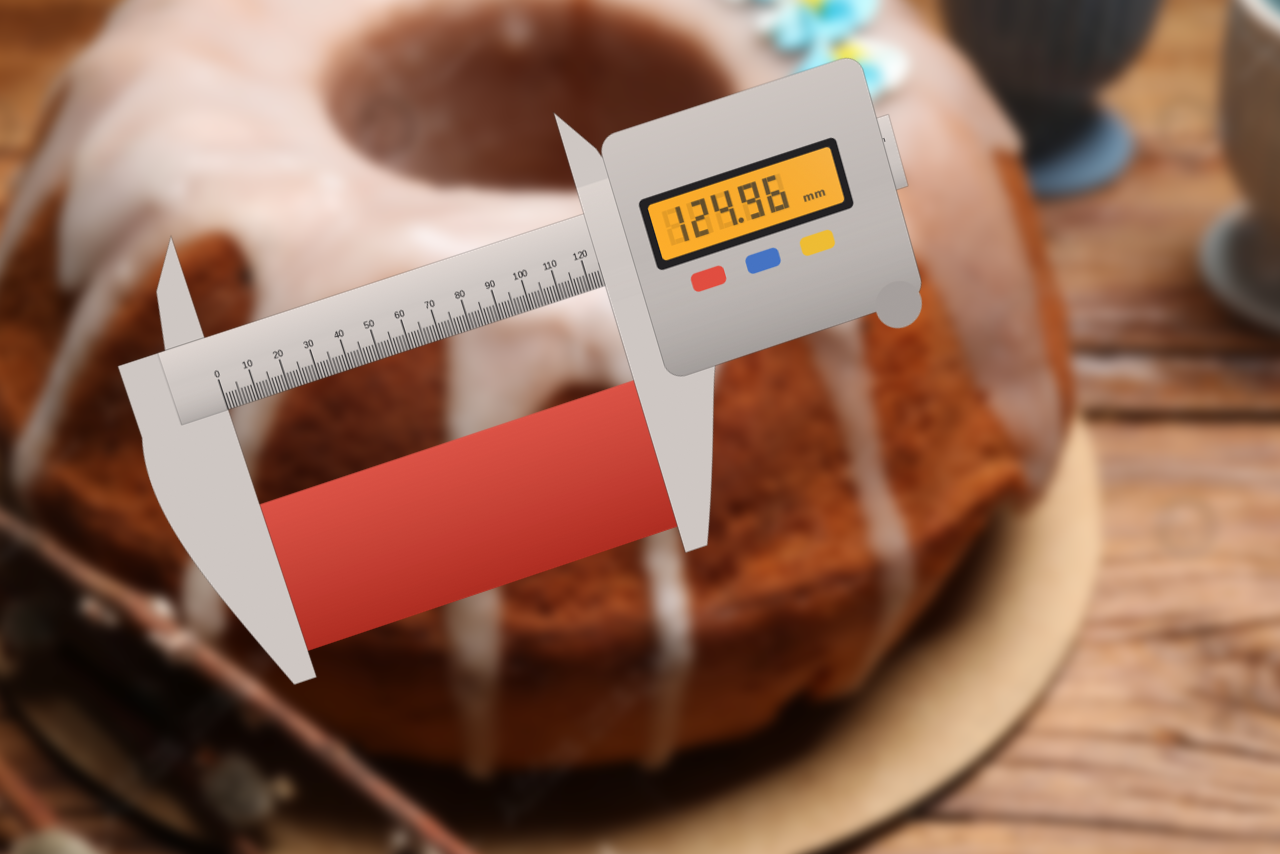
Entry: **124.96** mm
